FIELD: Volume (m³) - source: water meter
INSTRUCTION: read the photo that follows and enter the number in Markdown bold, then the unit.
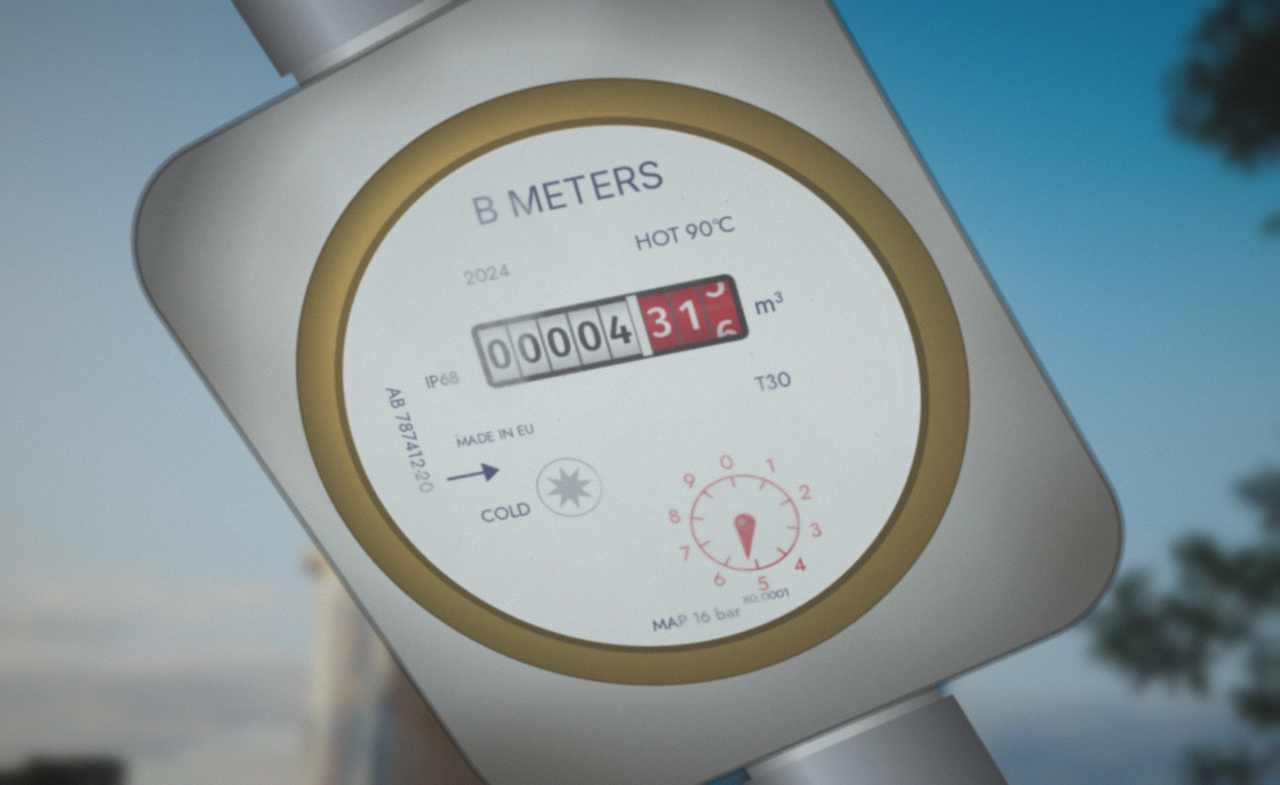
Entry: **4.3155** m³
